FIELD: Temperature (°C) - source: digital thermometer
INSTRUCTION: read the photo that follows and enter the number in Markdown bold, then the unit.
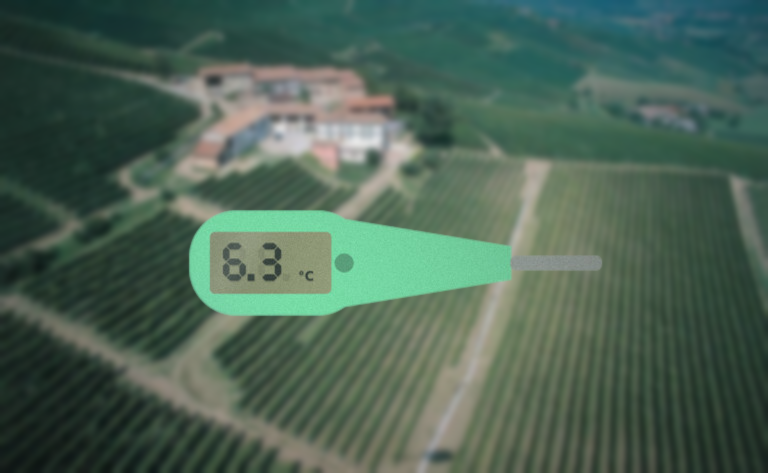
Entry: **6.3** °C
